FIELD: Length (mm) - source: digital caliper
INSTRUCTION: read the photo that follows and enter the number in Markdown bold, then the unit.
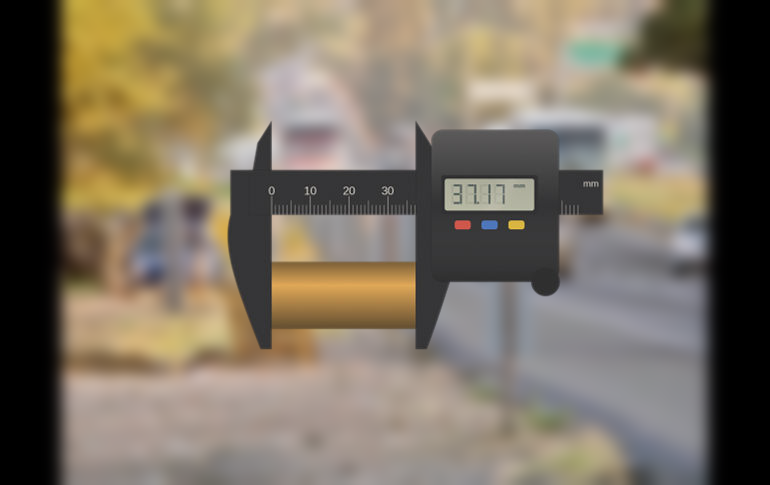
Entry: **37.17** mm
